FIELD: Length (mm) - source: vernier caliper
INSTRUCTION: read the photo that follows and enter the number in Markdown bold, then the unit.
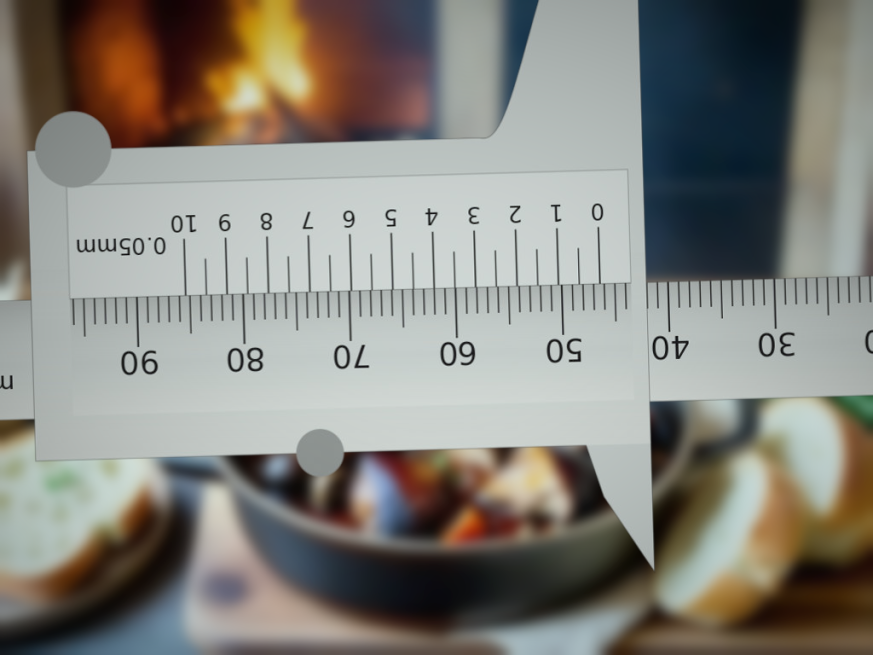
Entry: **46.4** mm
